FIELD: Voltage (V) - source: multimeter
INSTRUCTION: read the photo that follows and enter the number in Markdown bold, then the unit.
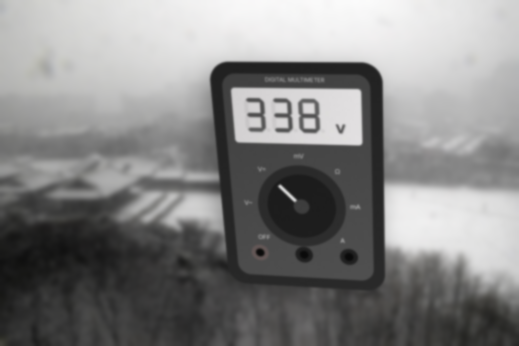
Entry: **338** V
